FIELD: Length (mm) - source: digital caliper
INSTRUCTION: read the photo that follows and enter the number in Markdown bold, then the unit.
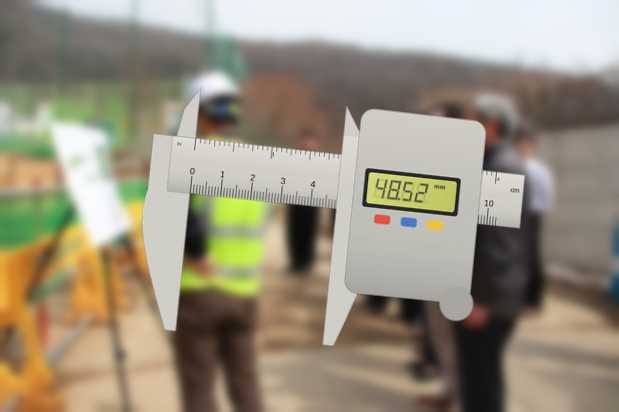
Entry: **48.52** mm
